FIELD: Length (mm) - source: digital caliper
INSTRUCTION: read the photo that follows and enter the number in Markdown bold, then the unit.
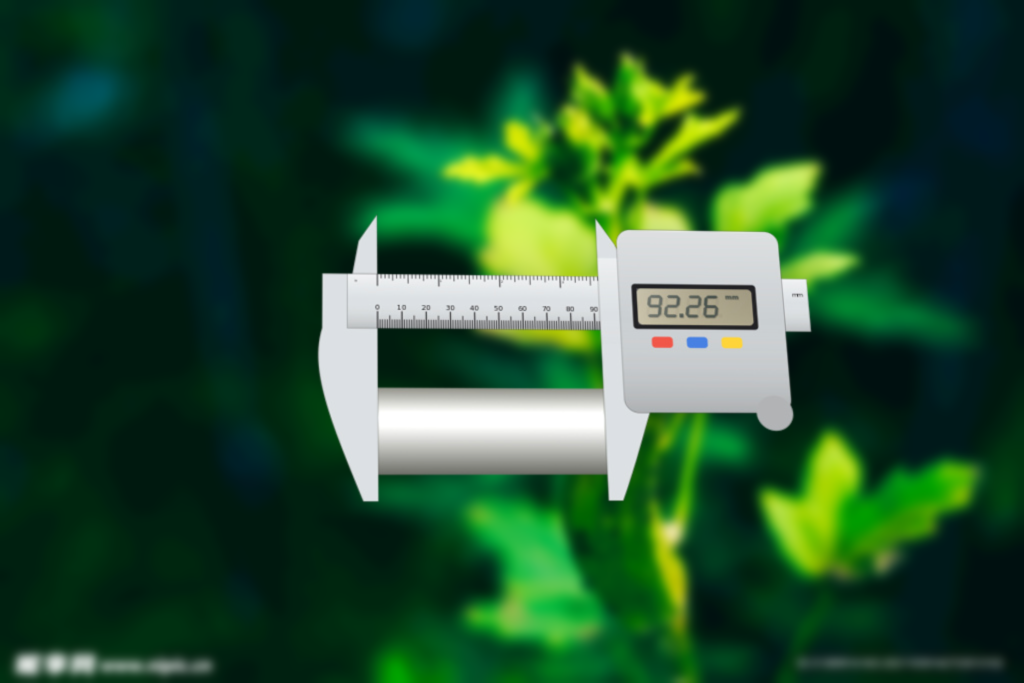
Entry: **92.26** mm
